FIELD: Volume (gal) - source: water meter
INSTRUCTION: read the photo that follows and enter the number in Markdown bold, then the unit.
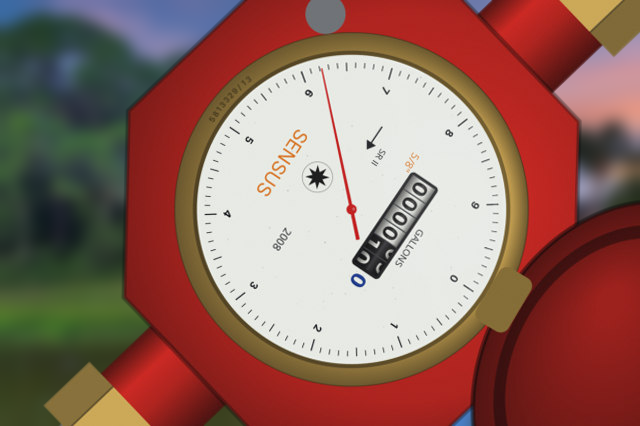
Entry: **96.2** gal
